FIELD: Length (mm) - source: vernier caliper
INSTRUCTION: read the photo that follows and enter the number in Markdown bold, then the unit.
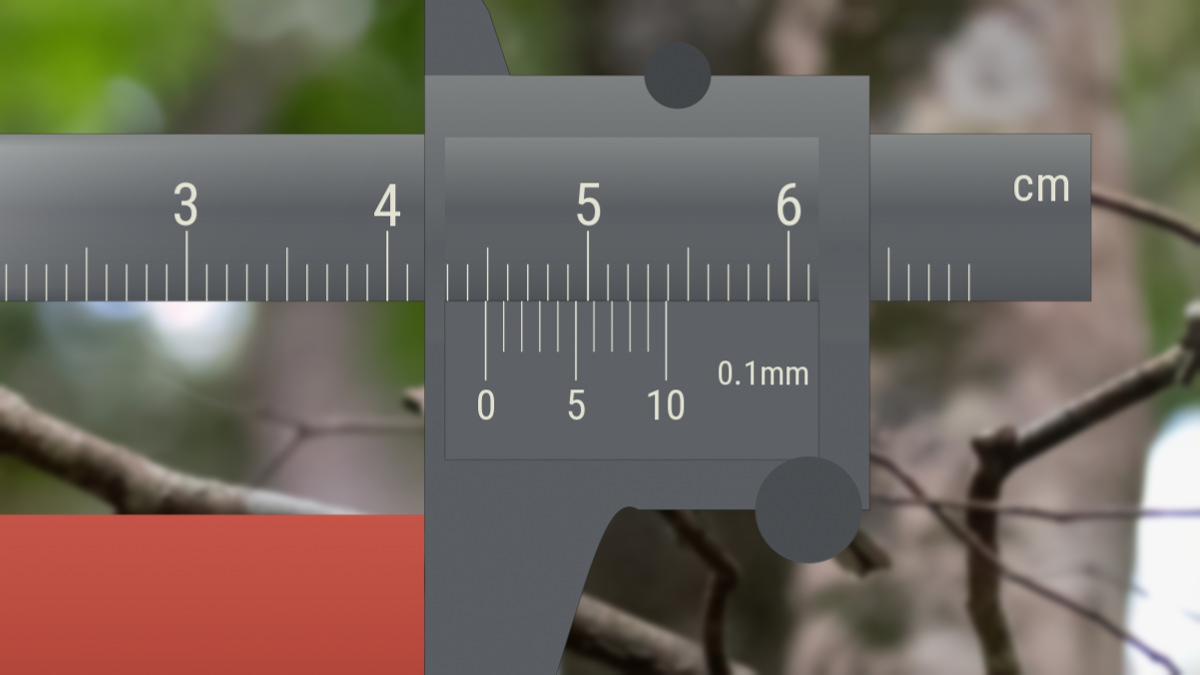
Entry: **44.9** mm
